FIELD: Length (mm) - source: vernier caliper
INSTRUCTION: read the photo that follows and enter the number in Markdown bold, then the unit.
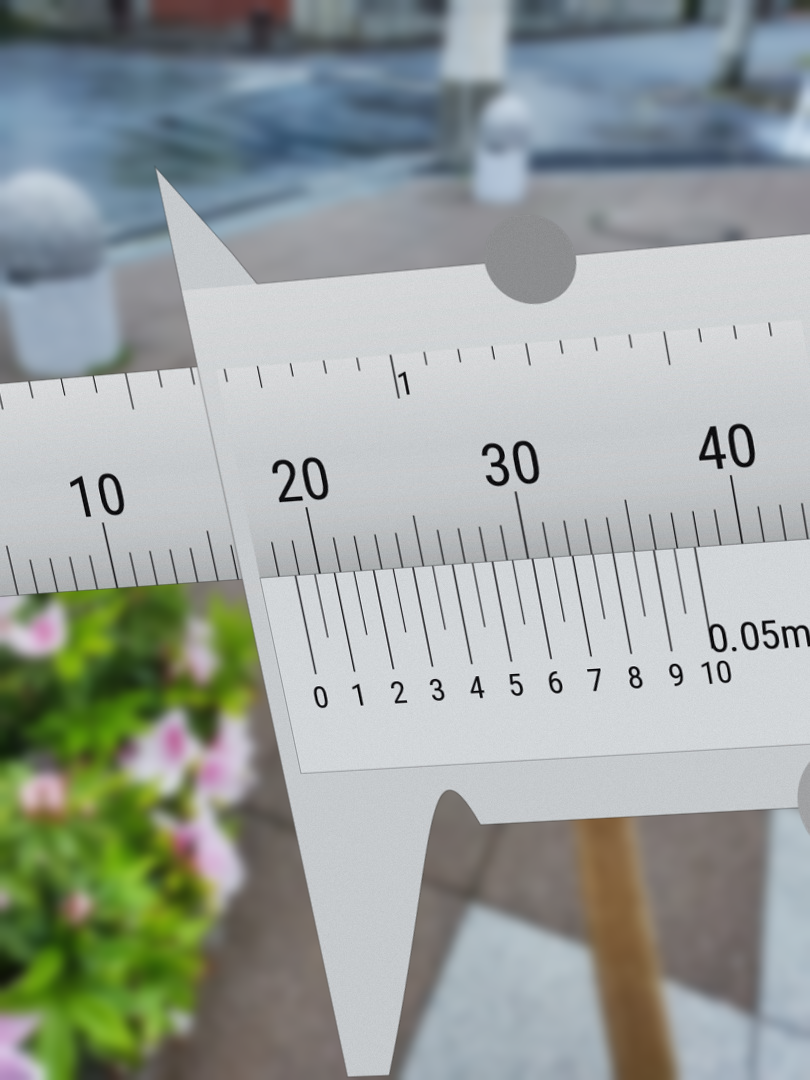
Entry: **18.8** mm
